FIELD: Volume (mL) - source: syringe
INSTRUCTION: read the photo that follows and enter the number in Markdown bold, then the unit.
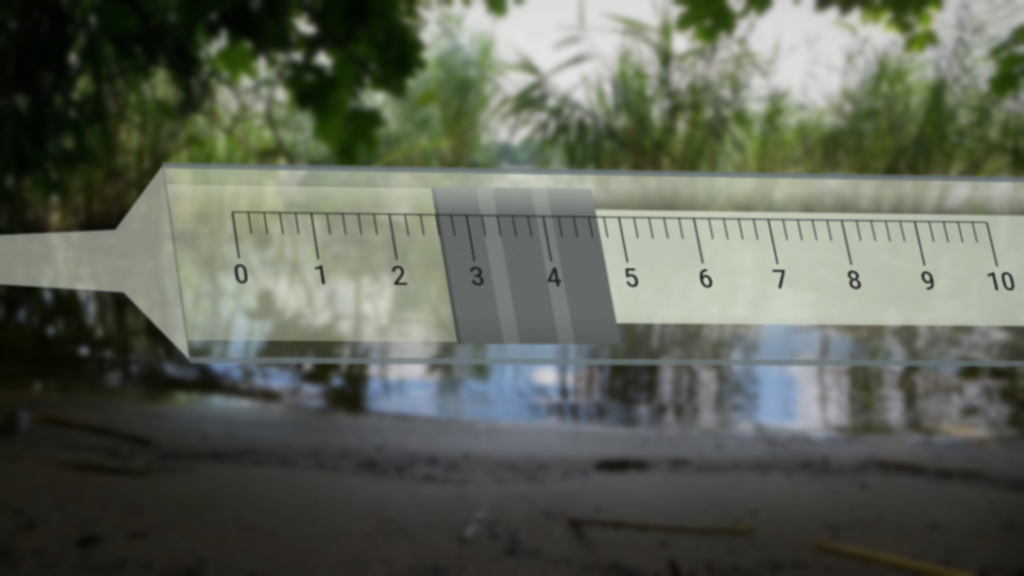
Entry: **2.6** mL
